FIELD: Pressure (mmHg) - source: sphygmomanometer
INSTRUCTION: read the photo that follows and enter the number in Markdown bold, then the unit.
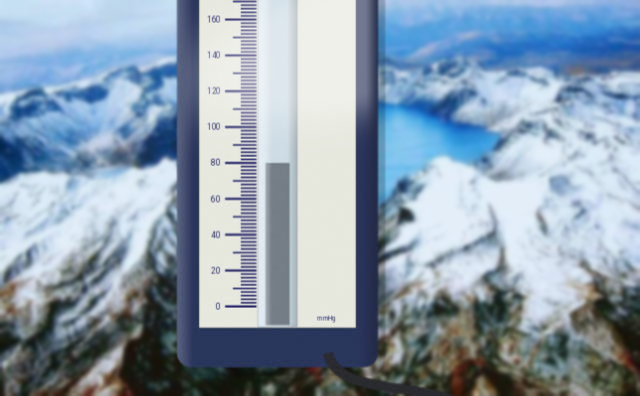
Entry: **80** mmHg
